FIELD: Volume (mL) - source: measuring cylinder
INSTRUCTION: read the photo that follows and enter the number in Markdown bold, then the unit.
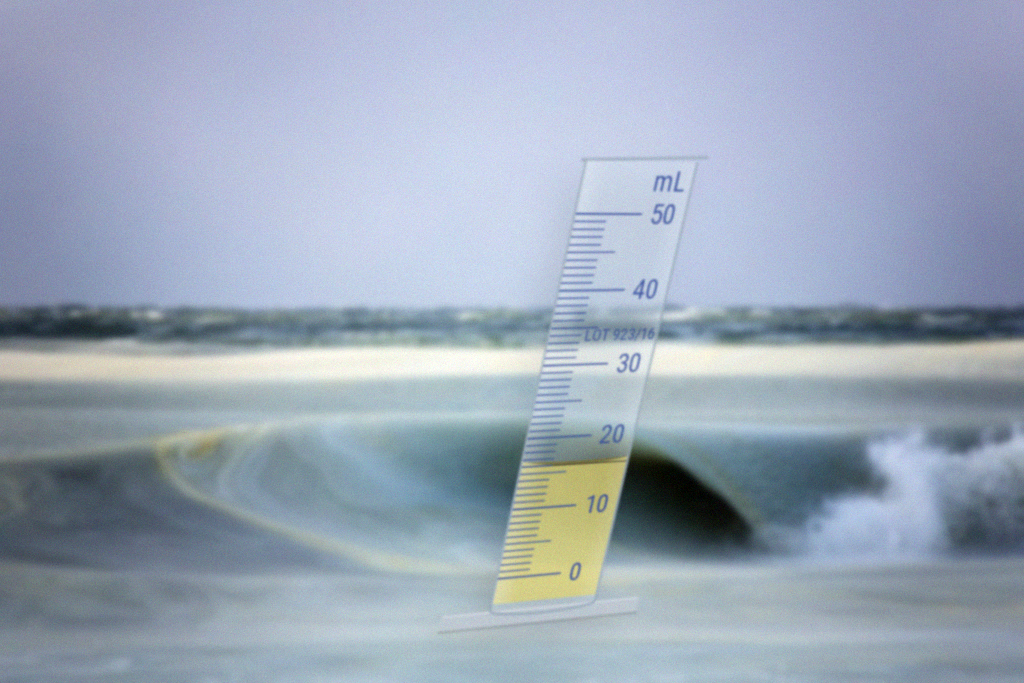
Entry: **16** mL
